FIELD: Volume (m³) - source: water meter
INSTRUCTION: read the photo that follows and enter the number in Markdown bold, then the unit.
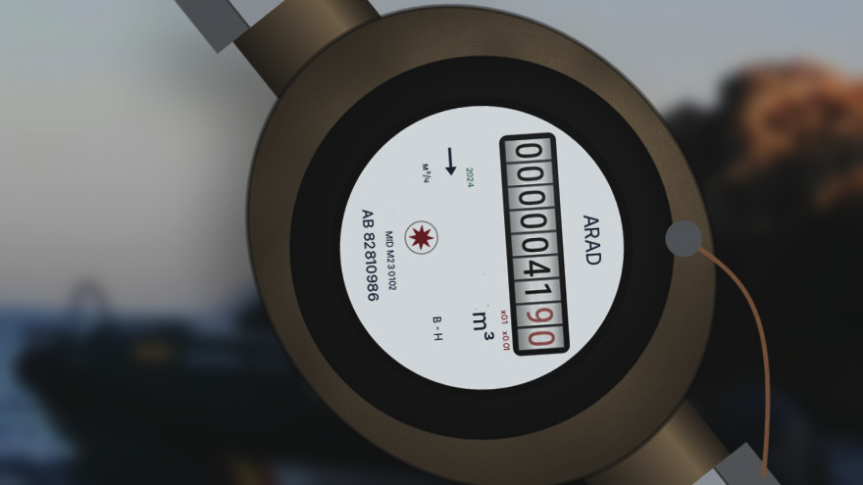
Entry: **41.90** m³
